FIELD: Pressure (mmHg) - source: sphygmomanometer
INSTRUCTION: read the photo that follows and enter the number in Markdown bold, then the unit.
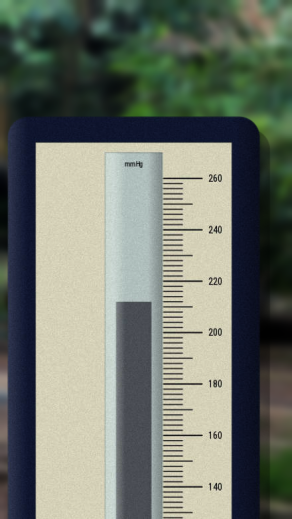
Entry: **212** mmHg
